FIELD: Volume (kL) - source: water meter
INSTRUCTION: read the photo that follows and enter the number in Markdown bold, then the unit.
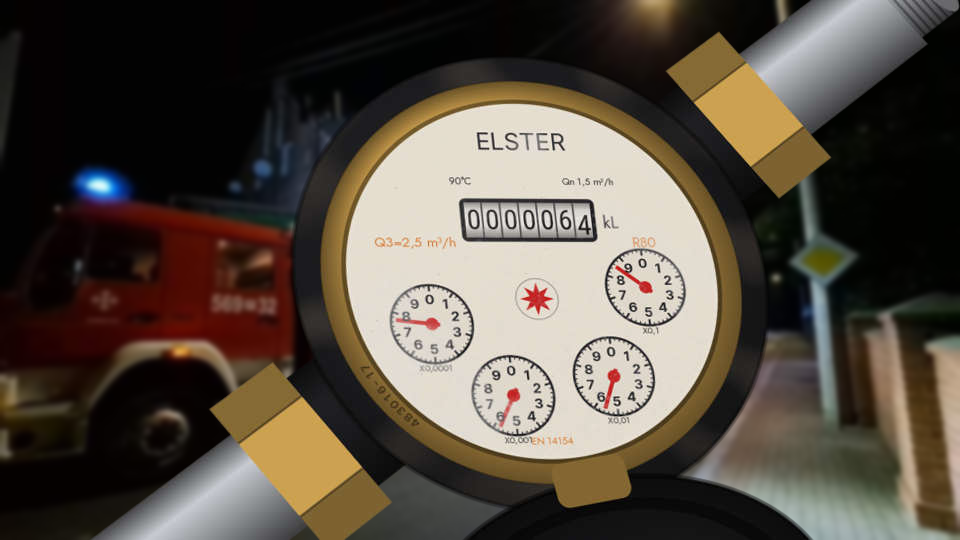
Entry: **63.8557** kL
